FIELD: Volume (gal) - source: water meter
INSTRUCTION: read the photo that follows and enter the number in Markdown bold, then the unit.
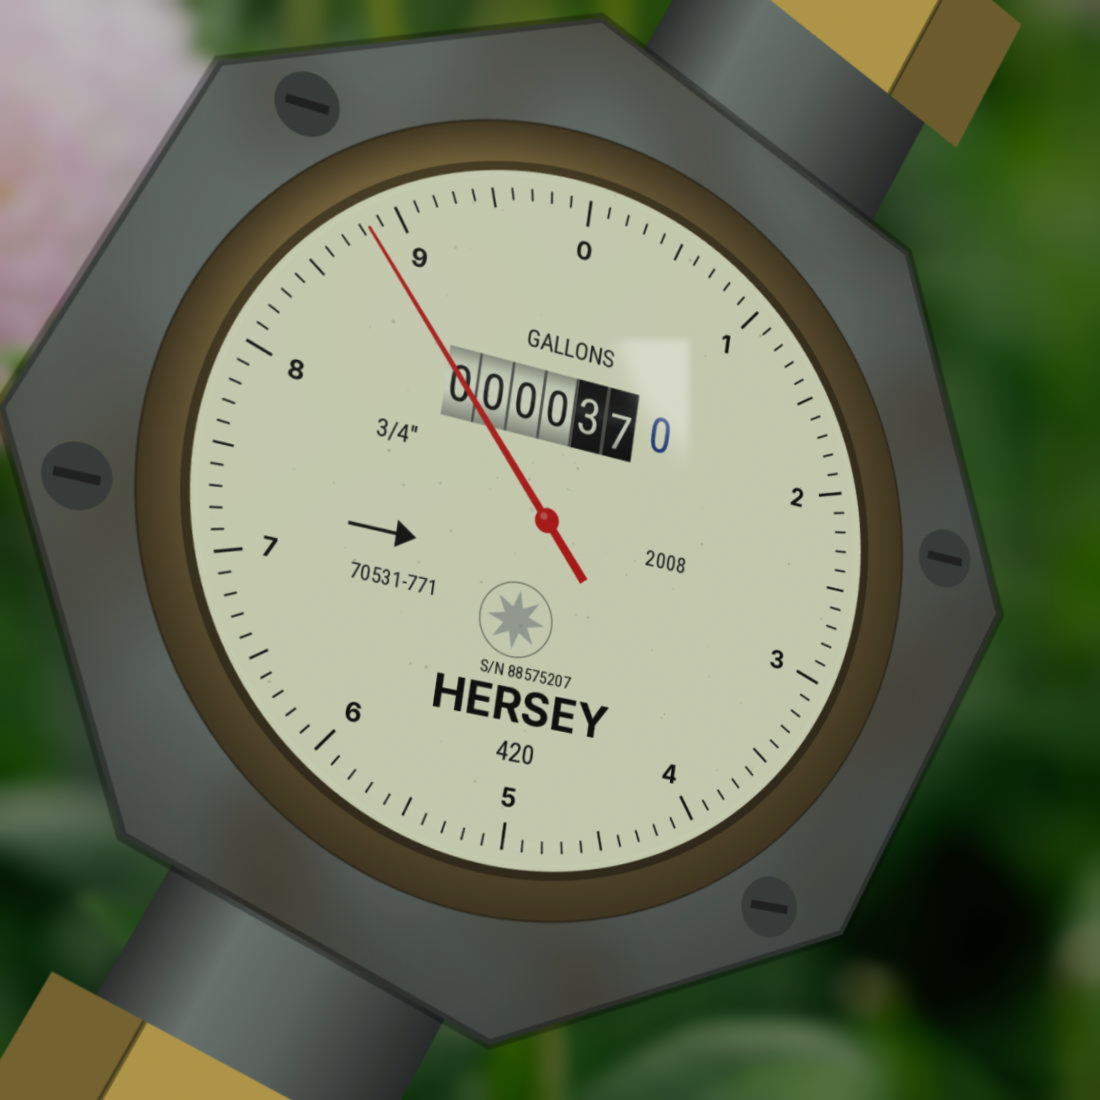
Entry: **368.8** gal
